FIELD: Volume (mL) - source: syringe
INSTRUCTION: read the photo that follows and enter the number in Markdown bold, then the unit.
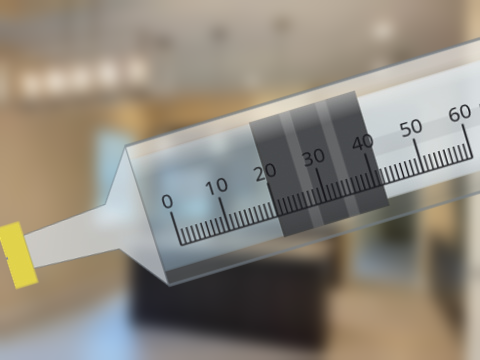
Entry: **20** mL
